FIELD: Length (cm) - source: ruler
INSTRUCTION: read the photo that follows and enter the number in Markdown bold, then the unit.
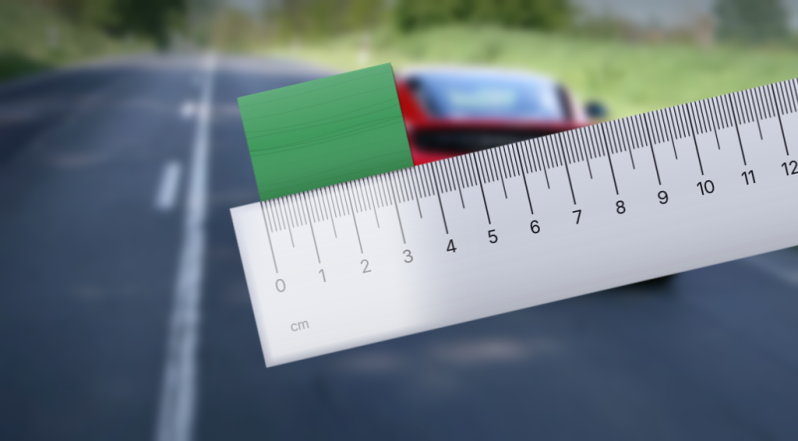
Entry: **3.6** cm
